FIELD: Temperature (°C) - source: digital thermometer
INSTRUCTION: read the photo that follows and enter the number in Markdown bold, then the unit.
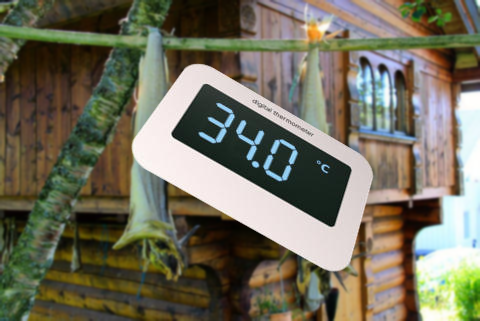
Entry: **34.0** °C
